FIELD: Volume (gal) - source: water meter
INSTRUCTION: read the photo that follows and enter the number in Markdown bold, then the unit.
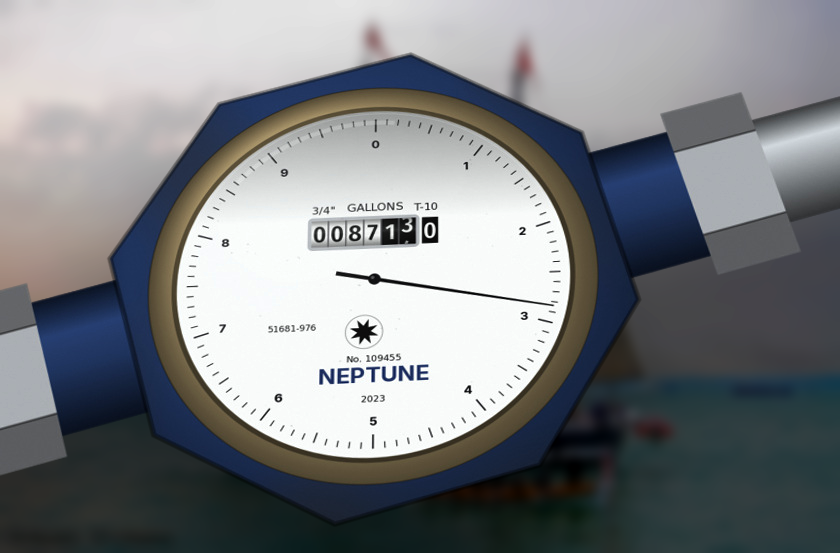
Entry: **87132.8** gal
